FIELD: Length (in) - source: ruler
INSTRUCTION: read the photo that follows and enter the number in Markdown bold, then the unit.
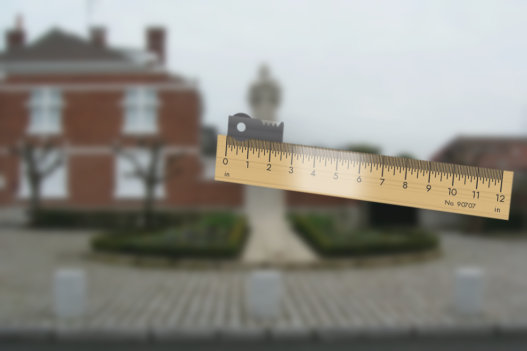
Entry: **2.5** in
